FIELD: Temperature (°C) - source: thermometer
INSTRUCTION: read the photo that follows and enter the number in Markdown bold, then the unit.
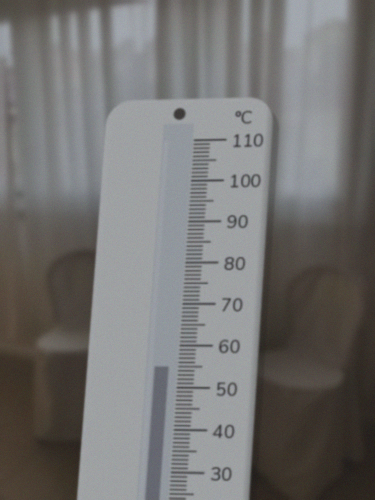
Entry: **55** °C
